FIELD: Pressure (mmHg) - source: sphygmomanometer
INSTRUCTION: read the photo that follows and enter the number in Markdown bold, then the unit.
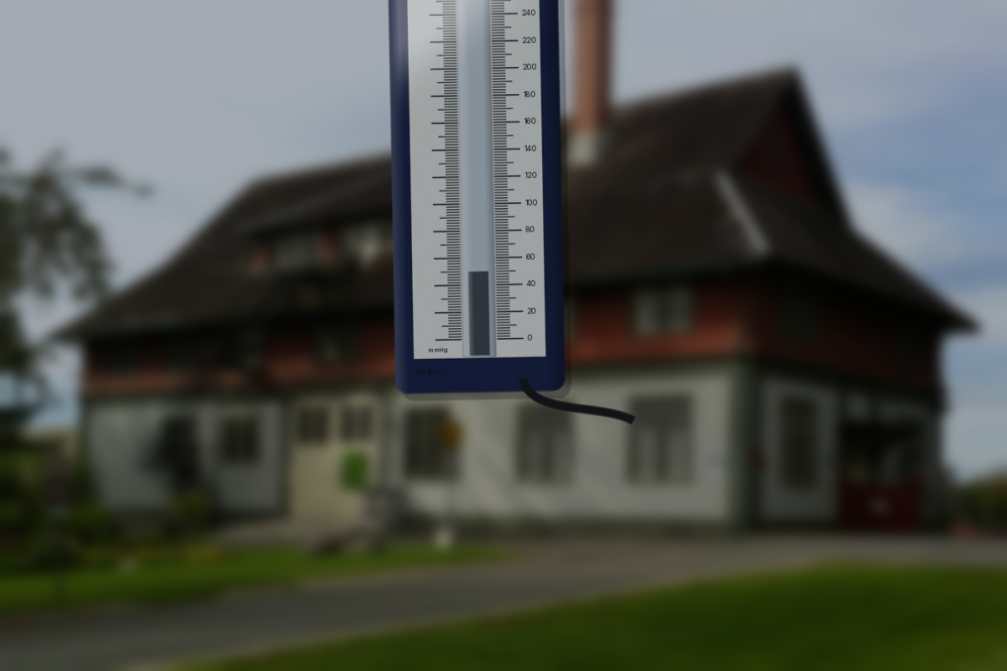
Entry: **50** mmHg
